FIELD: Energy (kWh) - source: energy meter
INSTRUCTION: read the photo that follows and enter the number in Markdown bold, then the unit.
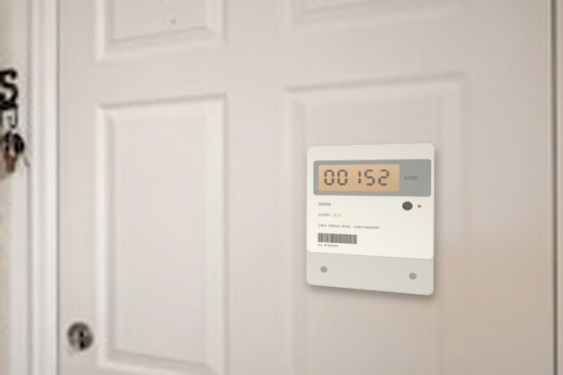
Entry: **152** kWh
